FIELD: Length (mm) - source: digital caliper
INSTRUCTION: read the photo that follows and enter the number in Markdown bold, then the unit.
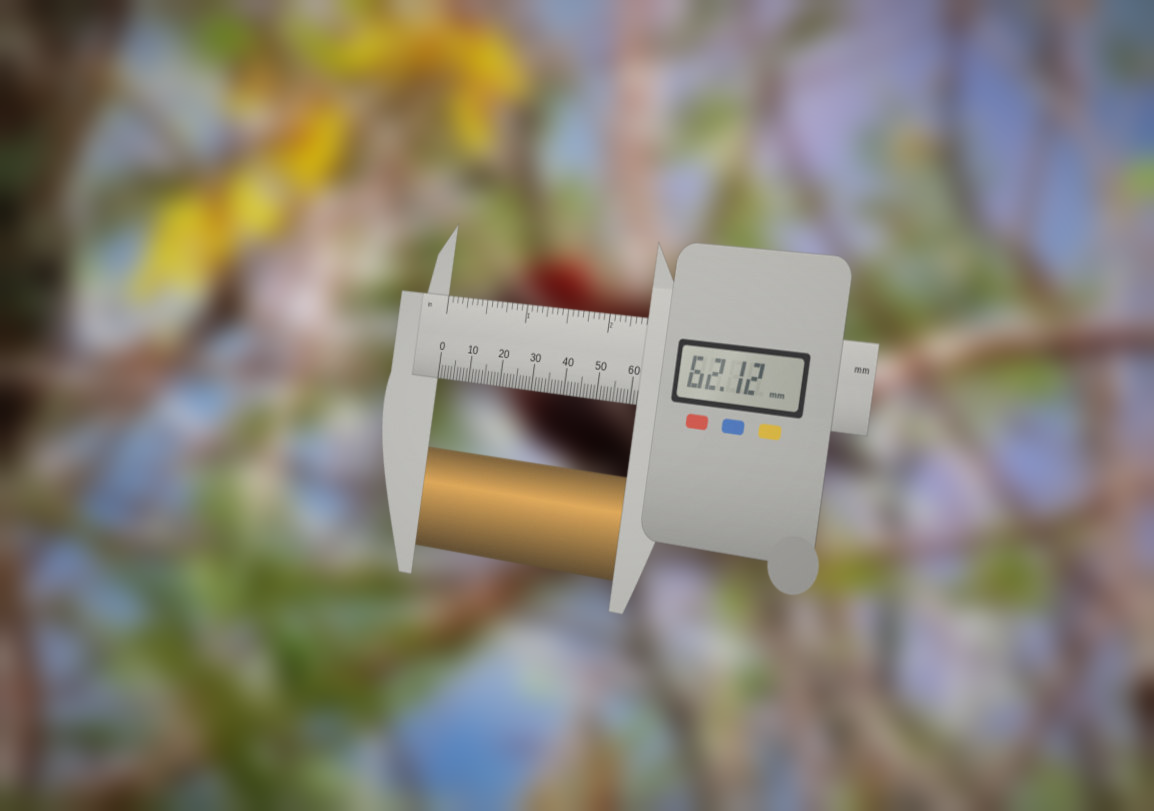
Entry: **62.12** mm
